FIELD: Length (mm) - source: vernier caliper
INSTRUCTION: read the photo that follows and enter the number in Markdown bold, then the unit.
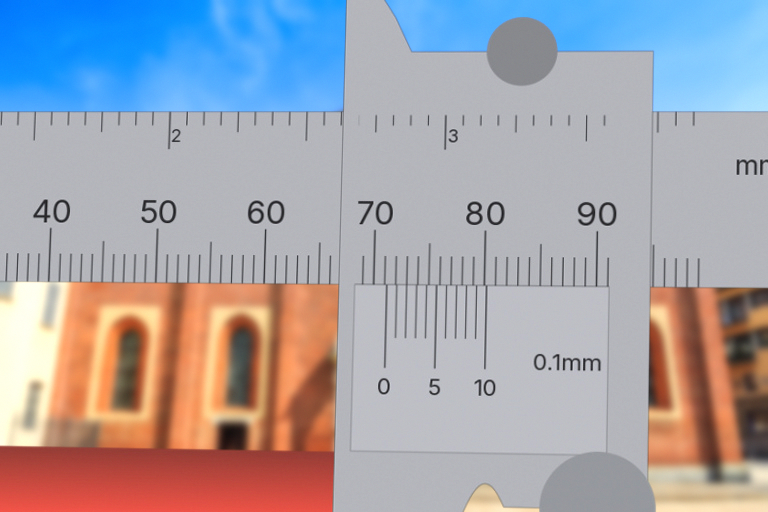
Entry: **71.2** mm
